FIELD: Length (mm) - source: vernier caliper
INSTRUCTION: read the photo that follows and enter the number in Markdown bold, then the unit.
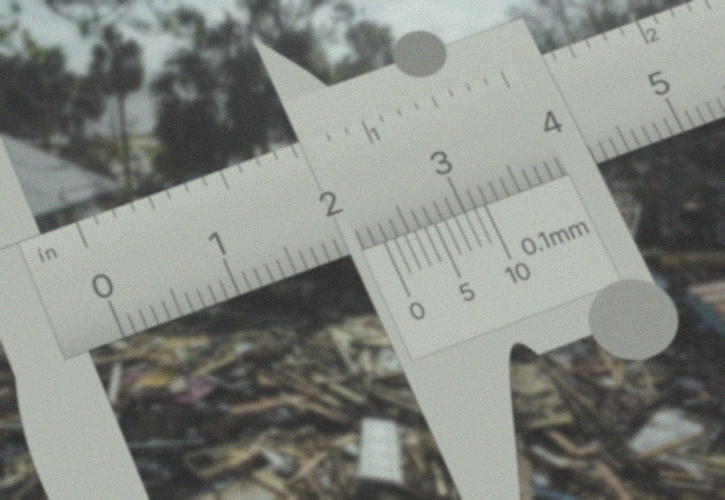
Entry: **22.8** mm
